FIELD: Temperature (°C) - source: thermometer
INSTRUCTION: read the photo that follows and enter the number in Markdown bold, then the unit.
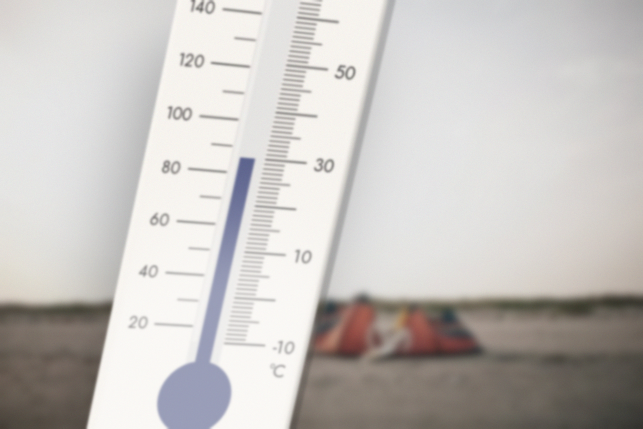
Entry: **30** °C
